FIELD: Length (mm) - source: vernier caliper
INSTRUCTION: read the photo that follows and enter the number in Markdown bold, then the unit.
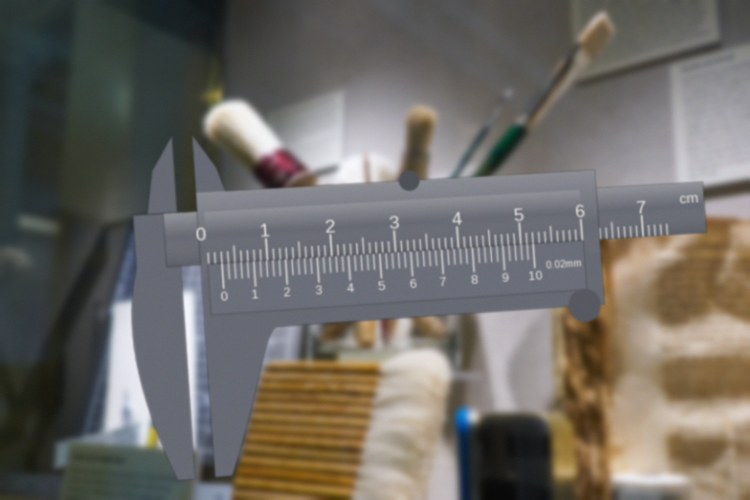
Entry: **3.0** mm
